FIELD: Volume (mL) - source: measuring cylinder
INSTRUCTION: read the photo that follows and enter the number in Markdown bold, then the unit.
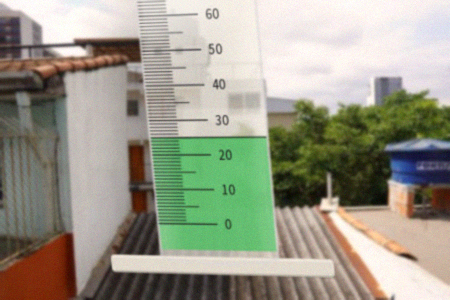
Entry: **25** mL
